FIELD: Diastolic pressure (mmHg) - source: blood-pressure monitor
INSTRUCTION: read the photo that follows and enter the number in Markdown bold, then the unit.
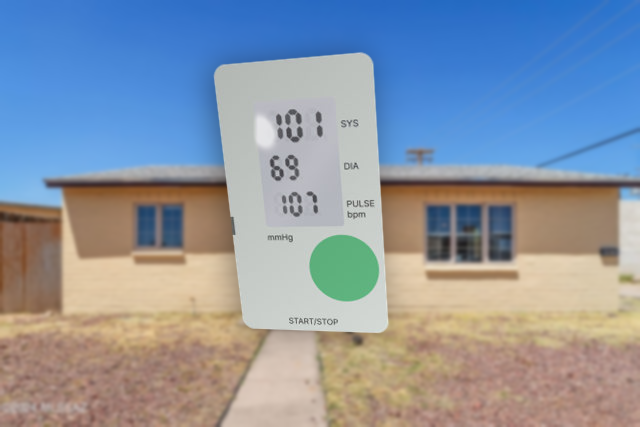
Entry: **69** mmHg
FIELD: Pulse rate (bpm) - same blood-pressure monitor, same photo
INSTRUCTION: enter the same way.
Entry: **107** bpm
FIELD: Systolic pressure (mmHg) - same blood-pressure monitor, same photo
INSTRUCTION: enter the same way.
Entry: **101** mmHg
